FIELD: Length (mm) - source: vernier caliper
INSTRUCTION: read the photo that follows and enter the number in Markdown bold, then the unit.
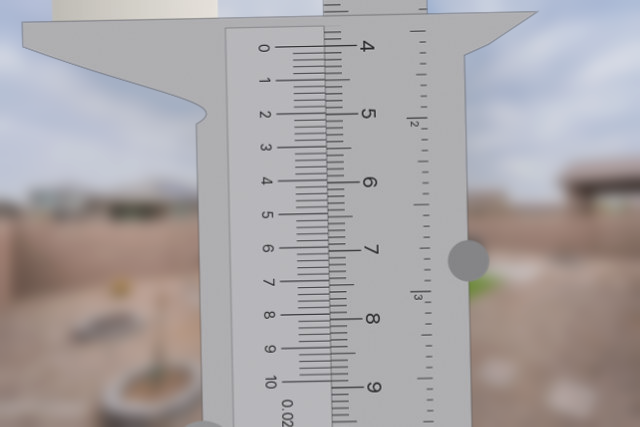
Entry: **40.0** mm
